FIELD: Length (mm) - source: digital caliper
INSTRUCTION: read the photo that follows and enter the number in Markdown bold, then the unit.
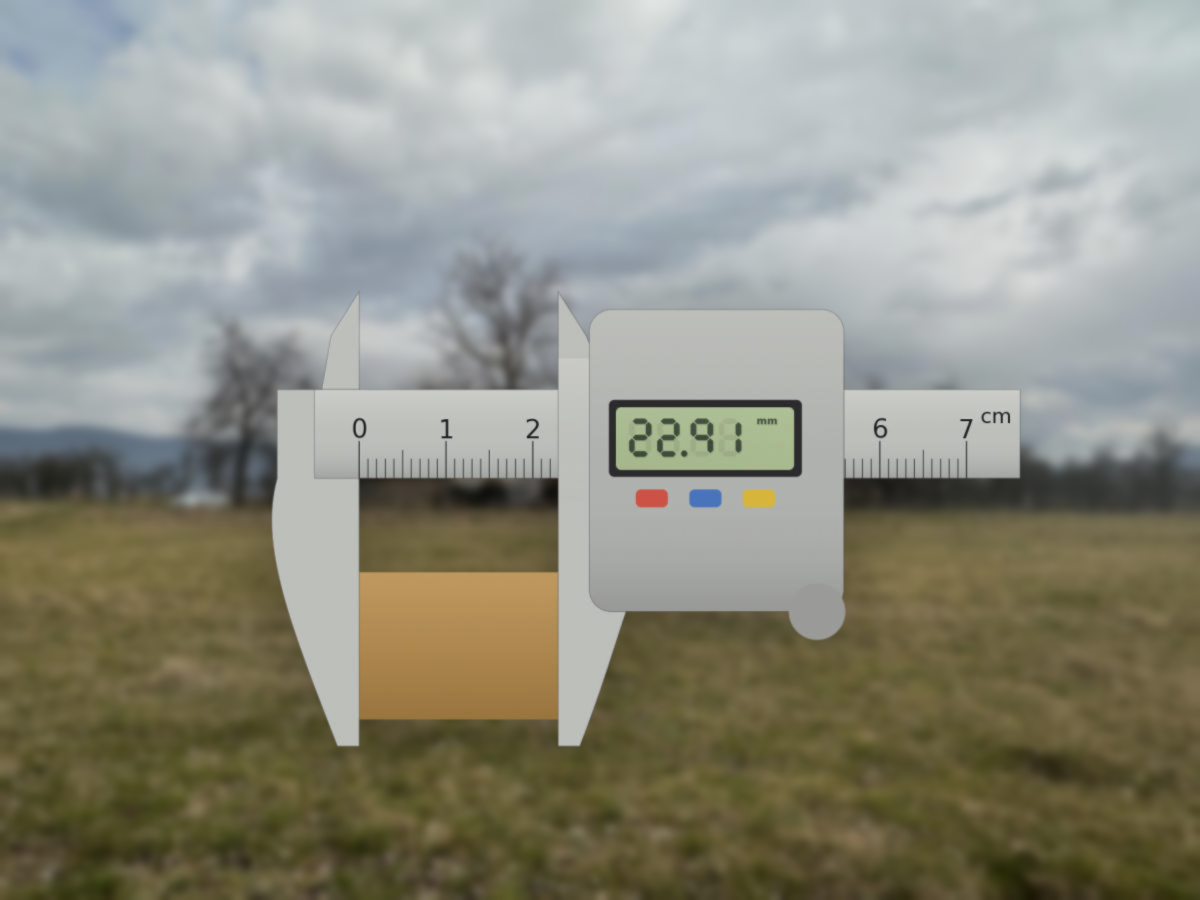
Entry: **22.91** mm
